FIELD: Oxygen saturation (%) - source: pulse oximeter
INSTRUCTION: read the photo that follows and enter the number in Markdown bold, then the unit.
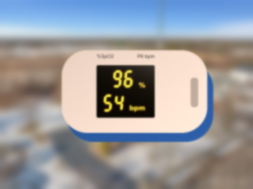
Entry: **96** %
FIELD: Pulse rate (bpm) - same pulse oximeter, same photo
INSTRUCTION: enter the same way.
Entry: **54** bpm
